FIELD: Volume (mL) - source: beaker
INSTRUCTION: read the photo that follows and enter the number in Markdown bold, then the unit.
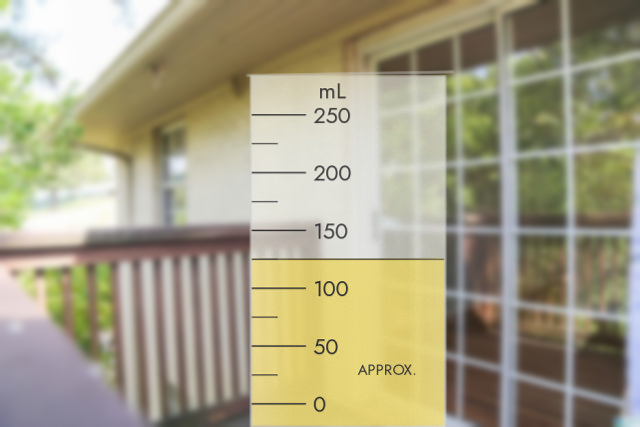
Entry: **125** mL
